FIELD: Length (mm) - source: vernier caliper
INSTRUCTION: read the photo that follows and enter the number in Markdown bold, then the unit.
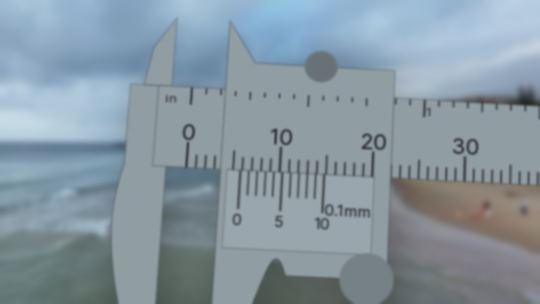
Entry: **5.8** mm
